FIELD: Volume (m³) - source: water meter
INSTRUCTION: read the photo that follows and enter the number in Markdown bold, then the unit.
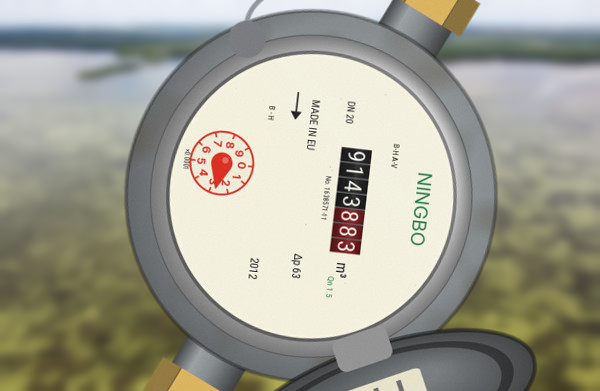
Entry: **9143.8832** m³
